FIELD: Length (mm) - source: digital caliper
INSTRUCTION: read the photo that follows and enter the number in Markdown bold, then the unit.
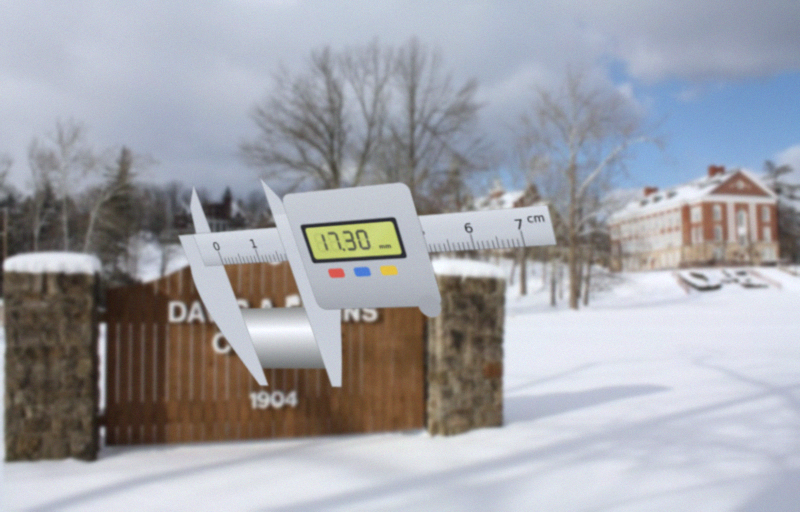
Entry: **17.30** mm
